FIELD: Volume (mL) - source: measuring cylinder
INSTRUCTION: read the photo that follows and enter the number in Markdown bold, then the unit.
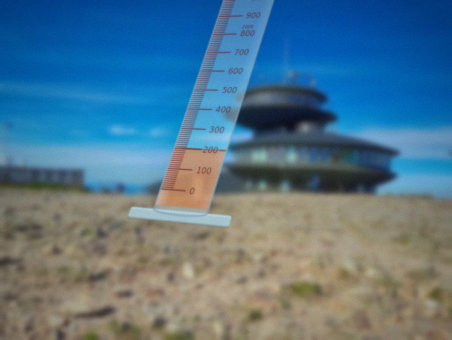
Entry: **200** mL
